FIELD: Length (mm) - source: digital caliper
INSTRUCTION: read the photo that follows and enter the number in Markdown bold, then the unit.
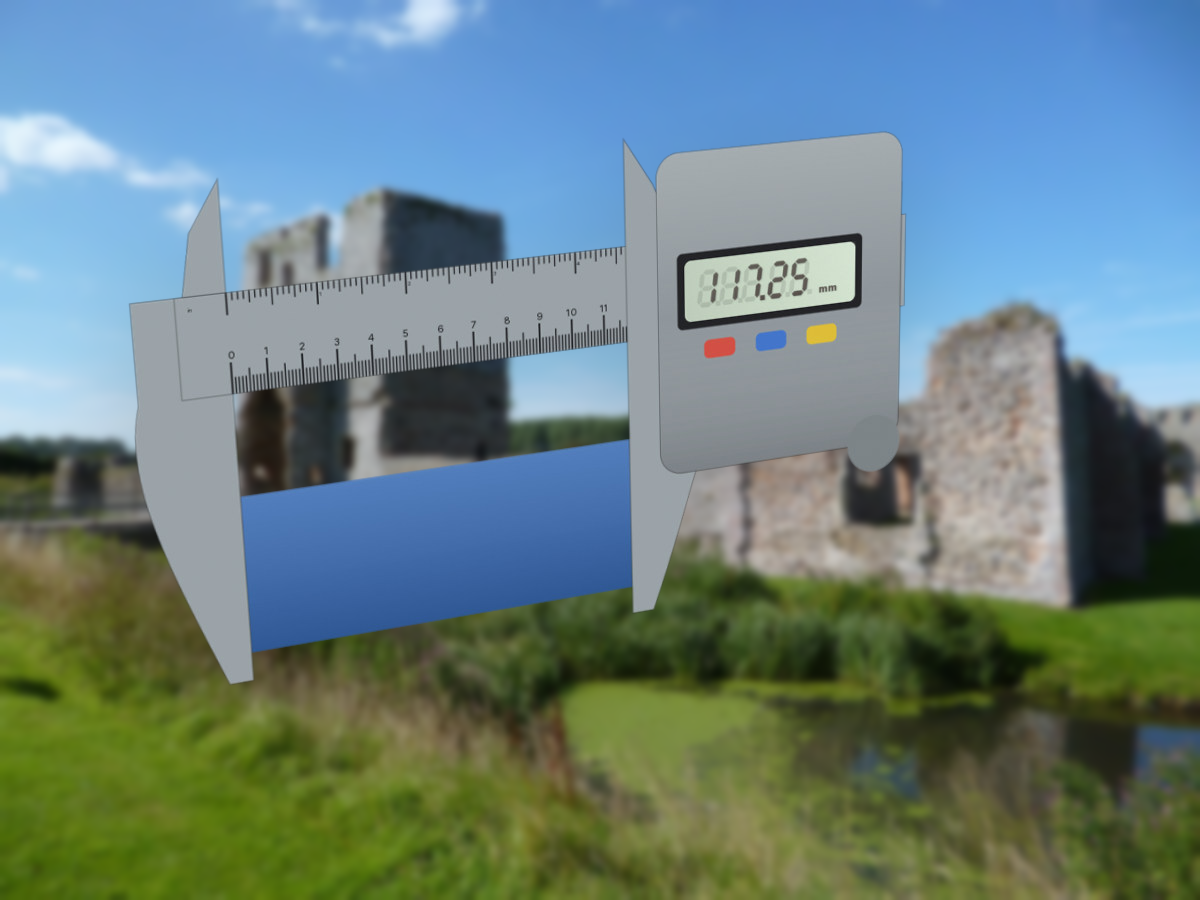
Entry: **117.25** mm
